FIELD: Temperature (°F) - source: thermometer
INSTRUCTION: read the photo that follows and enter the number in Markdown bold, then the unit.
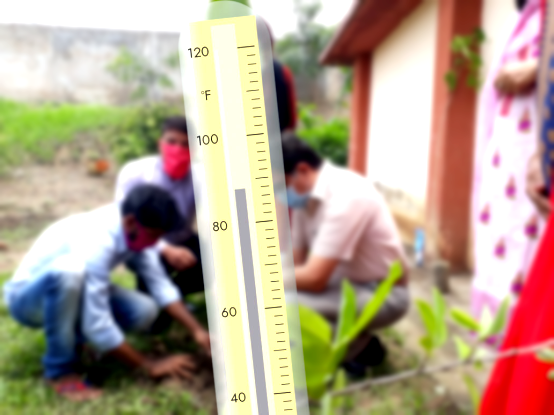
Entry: **88** °F
